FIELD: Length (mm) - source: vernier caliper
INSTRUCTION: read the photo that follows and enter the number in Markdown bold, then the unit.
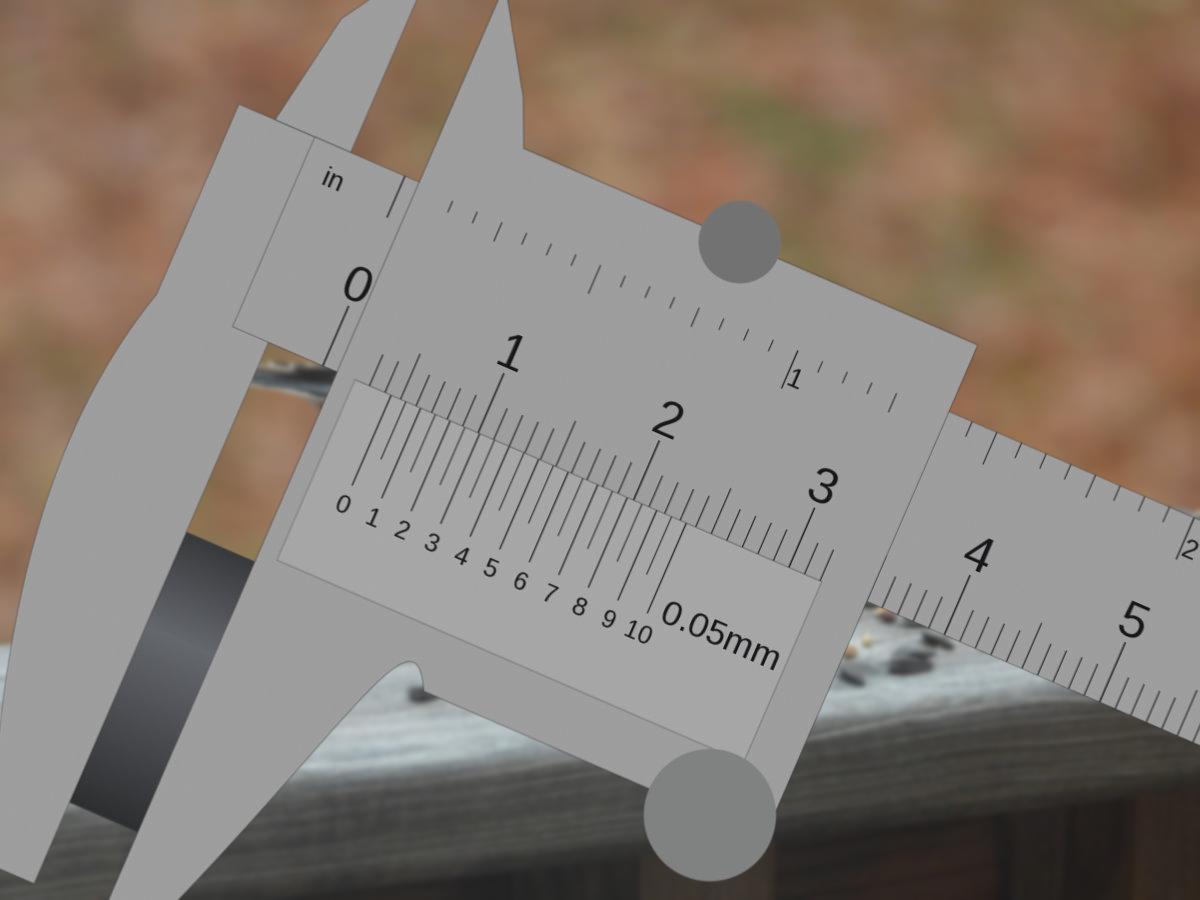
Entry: **4.4** mm
